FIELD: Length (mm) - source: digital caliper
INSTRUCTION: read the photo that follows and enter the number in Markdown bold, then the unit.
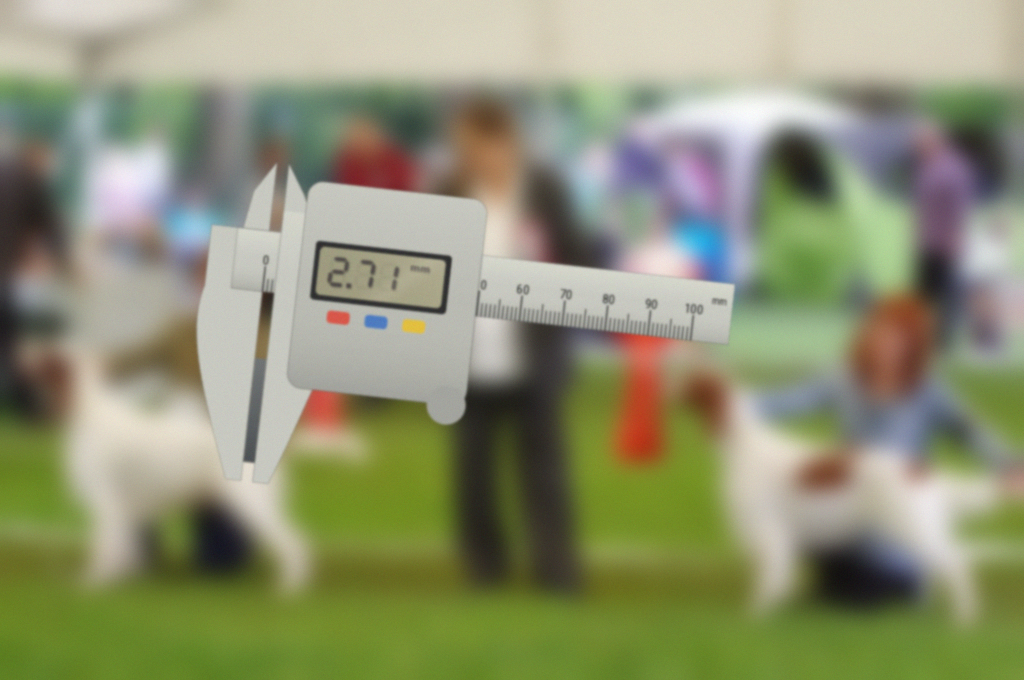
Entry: **2.71** mm
